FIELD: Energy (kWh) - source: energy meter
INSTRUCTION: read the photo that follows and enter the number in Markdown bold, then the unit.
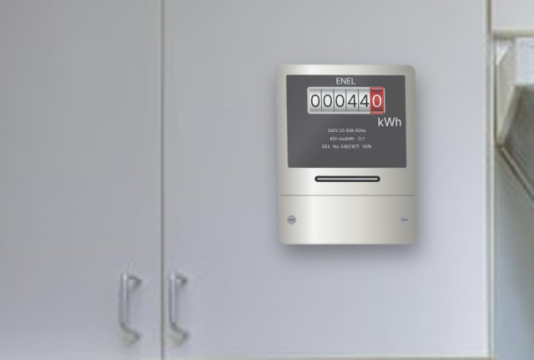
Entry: **44.0** kWh
